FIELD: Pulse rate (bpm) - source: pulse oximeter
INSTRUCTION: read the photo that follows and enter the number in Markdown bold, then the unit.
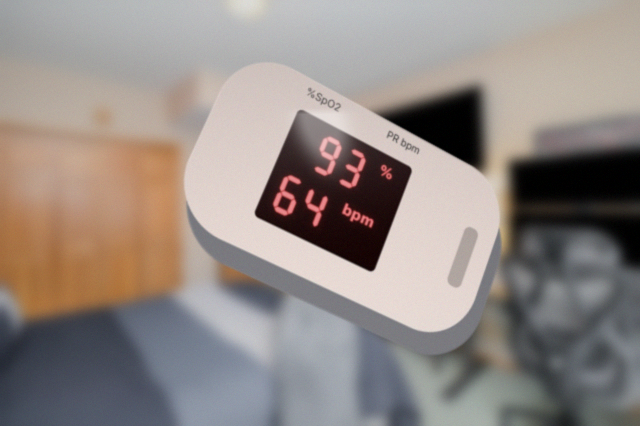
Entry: **64** bpm
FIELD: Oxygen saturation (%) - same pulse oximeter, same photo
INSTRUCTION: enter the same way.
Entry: **93** %
